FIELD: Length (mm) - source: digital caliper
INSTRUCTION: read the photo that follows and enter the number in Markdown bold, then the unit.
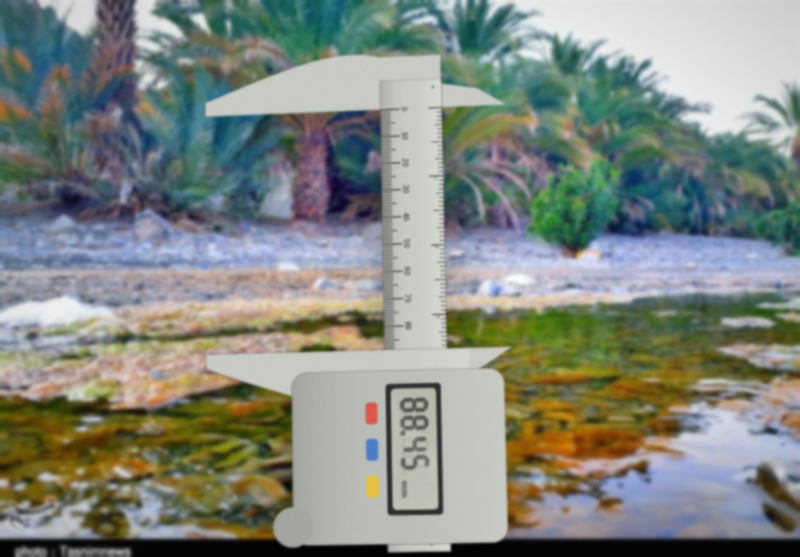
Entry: **88.45** mm
